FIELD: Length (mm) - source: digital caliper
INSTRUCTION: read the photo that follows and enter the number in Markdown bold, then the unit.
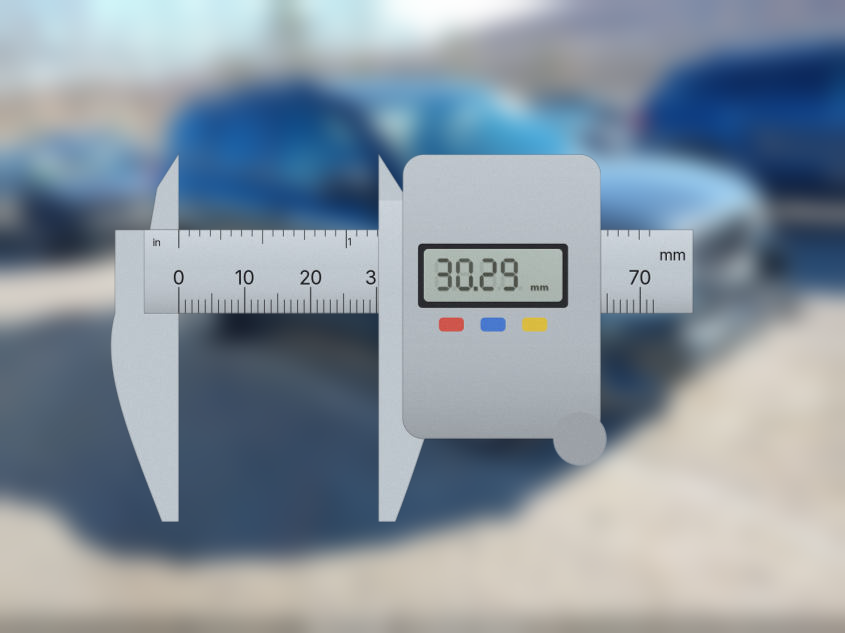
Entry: **30.29** mm
